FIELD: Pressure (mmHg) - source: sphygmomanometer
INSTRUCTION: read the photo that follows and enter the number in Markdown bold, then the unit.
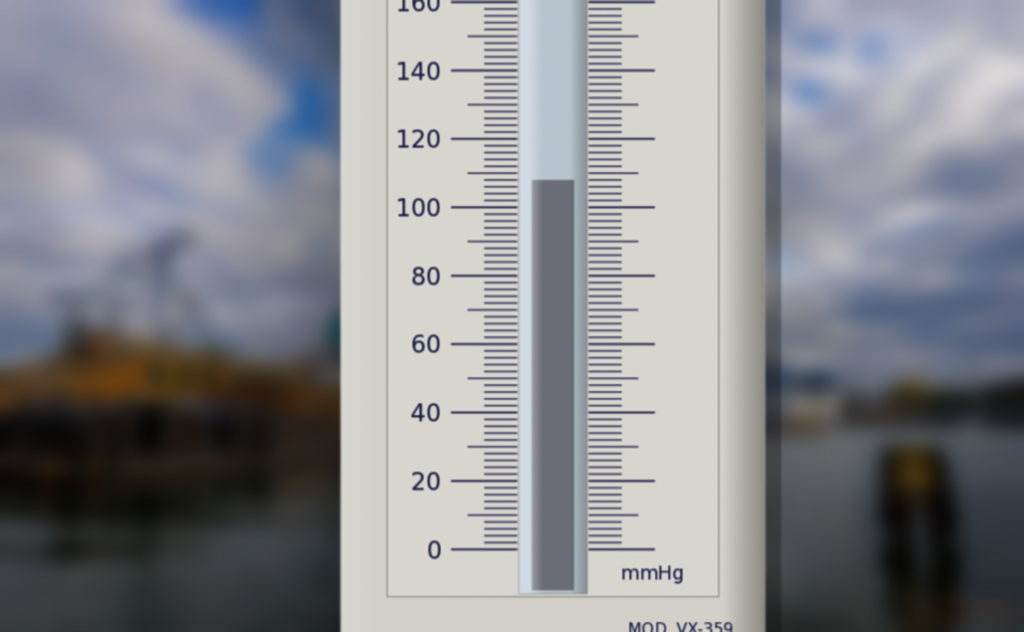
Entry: **108** mmHg
